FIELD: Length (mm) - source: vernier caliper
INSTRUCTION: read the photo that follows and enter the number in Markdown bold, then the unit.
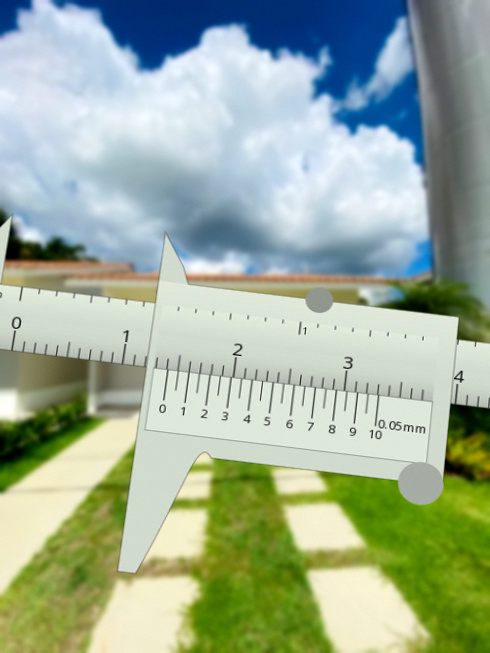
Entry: **14.1** mm
